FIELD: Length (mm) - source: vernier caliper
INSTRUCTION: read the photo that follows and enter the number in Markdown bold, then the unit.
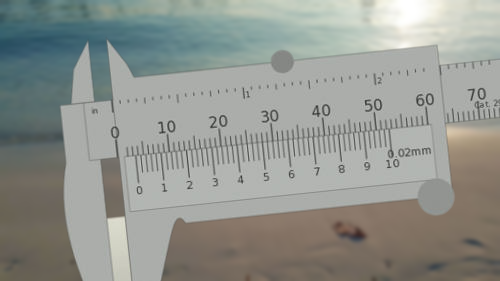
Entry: **3.5** mm
